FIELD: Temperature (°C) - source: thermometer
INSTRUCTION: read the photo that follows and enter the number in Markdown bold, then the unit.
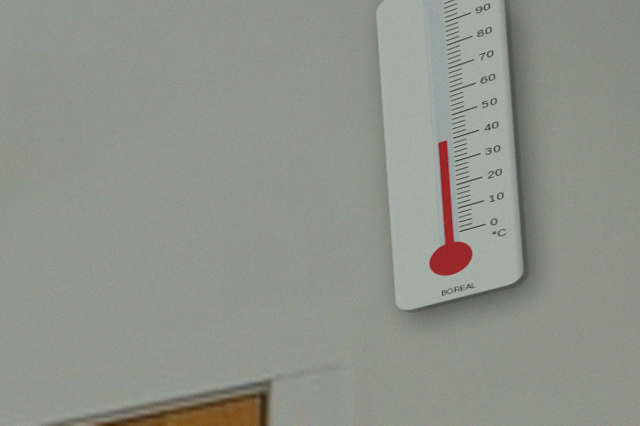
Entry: **40** °C
